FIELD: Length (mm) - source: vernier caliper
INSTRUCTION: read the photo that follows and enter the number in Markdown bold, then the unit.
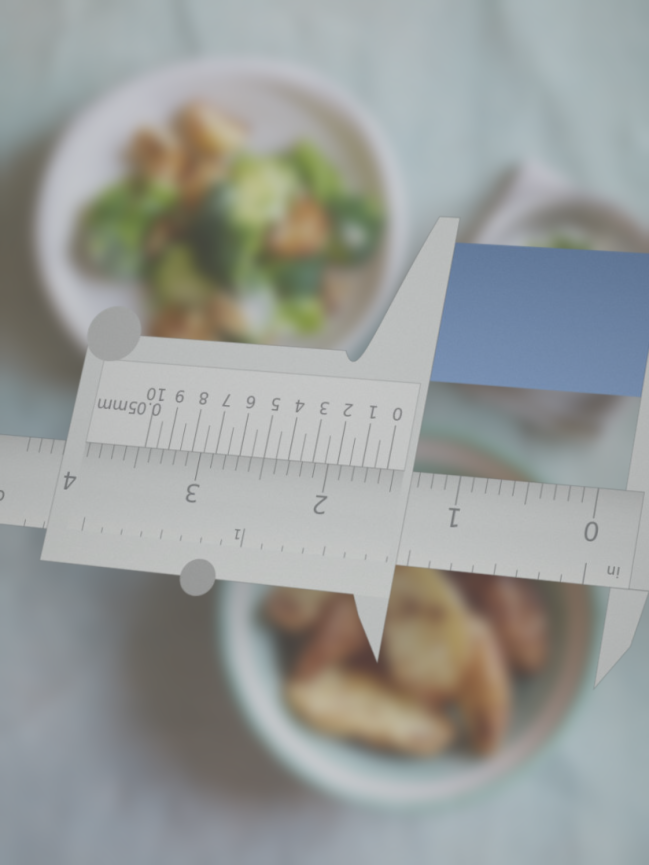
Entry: **15.5** mm
